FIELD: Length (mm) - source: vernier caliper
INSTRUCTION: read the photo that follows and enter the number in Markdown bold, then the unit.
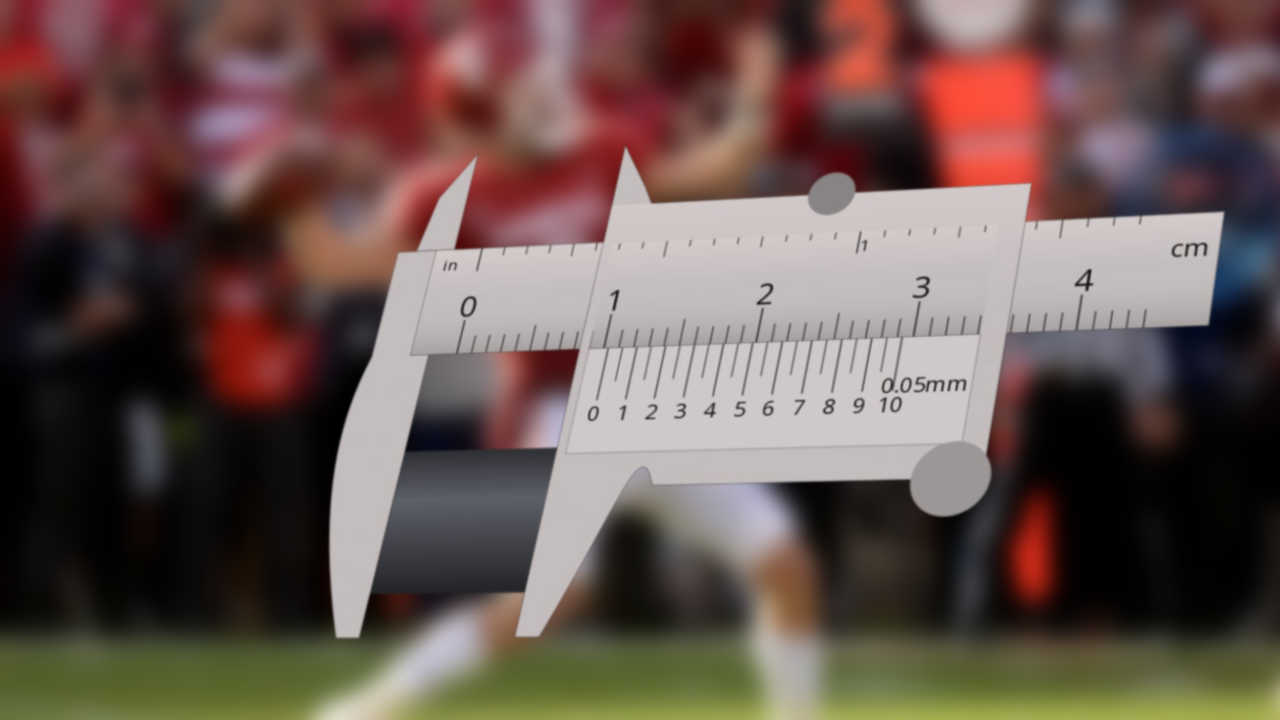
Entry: **10.3** mm
